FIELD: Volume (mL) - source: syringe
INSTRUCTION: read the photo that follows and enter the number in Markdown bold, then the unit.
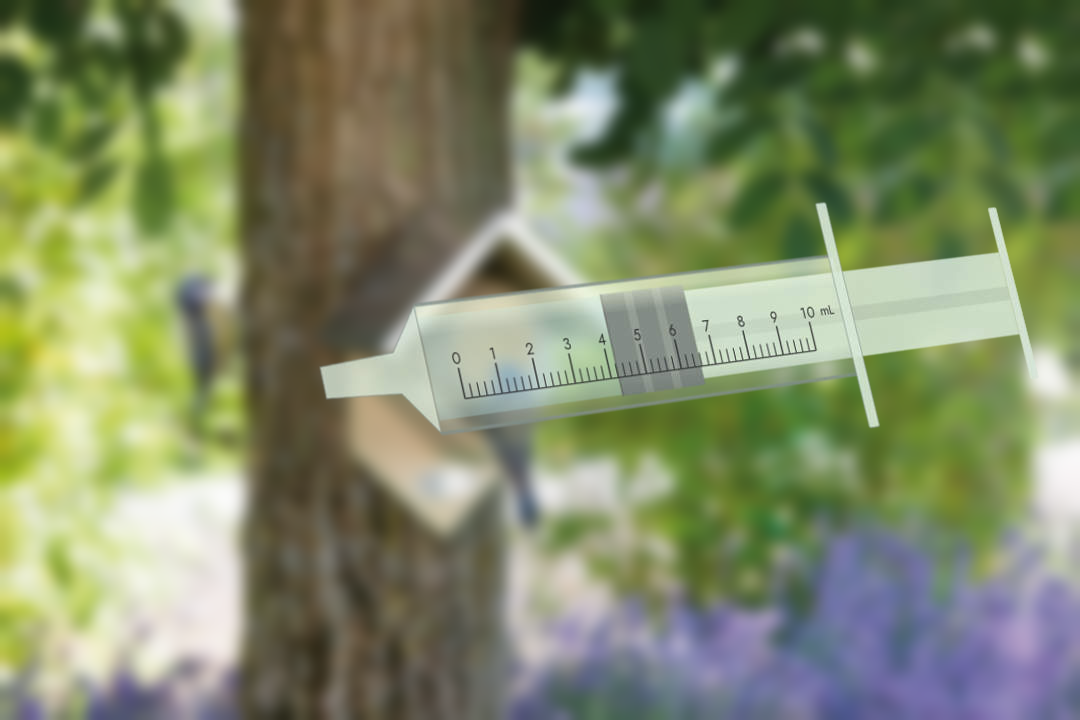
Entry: **4.2** mL
